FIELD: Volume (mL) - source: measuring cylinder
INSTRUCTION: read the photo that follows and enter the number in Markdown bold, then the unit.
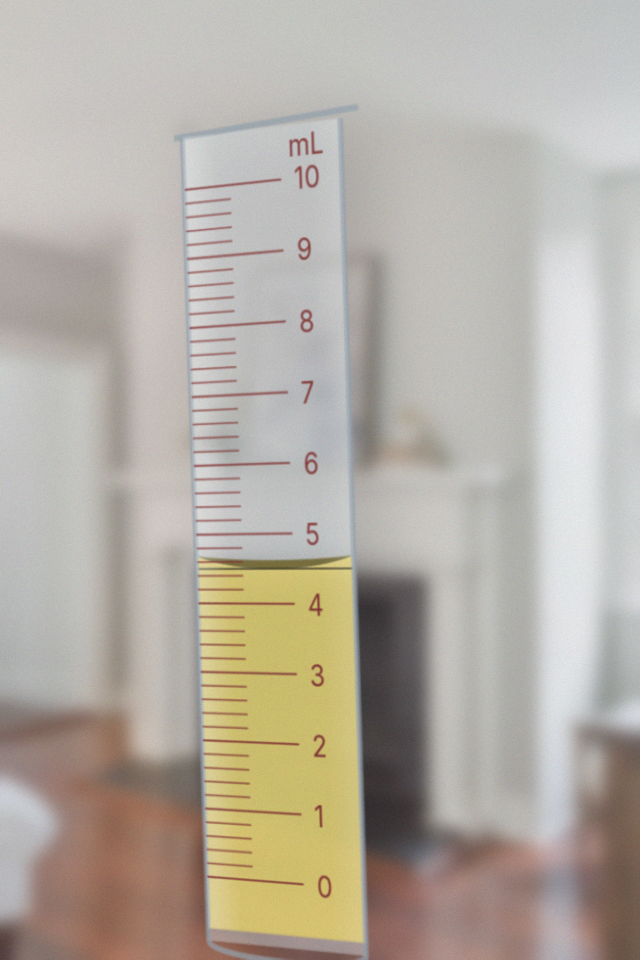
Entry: **4.5** mL
